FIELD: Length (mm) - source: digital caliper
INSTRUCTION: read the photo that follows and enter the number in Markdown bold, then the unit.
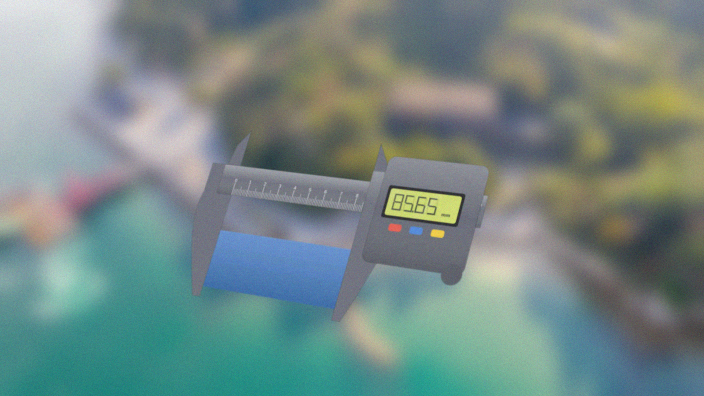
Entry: **85.65** mm
